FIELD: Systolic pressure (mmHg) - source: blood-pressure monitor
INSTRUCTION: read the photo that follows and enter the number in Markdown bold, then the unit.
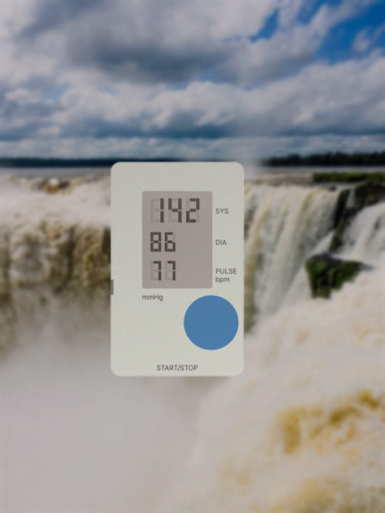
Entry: **142** mmHg
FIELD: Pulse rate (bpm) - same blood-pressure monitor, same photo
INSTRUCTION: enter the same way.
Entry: **77** bpm
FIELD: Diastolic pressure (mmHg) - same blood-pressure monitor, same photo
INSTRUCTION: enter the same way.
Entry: **86** mmHg
